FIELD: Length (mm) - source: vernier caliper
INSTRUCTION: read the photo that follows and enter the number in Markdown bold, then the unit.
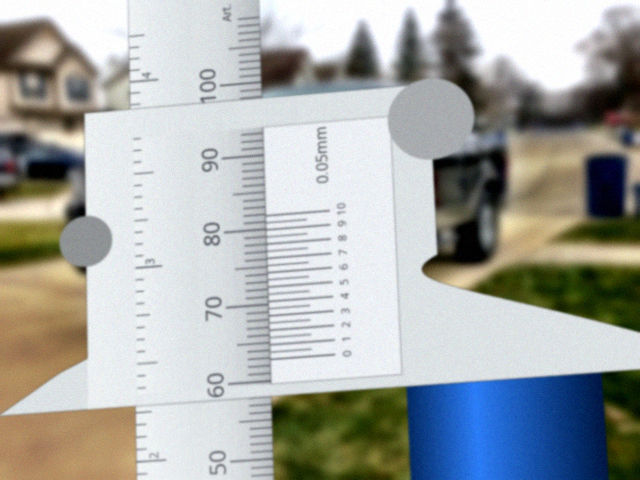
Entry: **62.8** mm
